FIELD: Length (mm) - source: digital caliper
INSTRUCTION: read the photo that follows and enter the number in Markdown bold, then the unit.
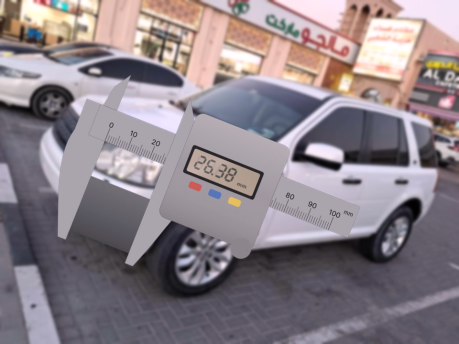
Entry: **26.38** mm
